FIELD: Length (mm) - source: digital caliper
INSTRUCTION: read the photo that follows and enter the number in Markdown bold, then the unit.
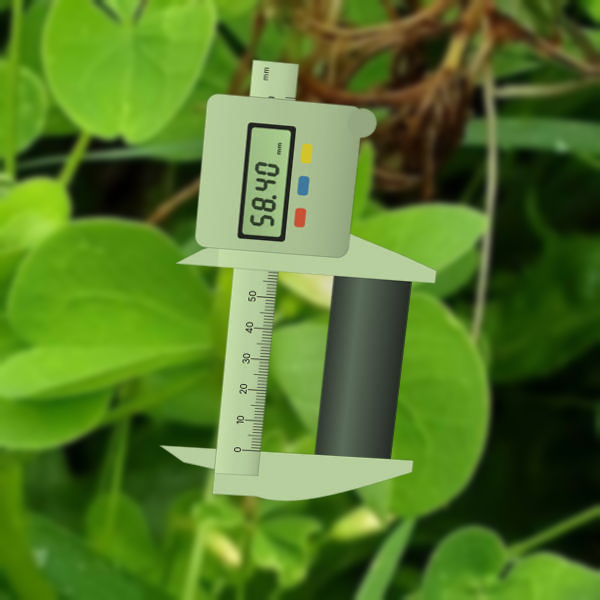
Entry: **58.40** mm
